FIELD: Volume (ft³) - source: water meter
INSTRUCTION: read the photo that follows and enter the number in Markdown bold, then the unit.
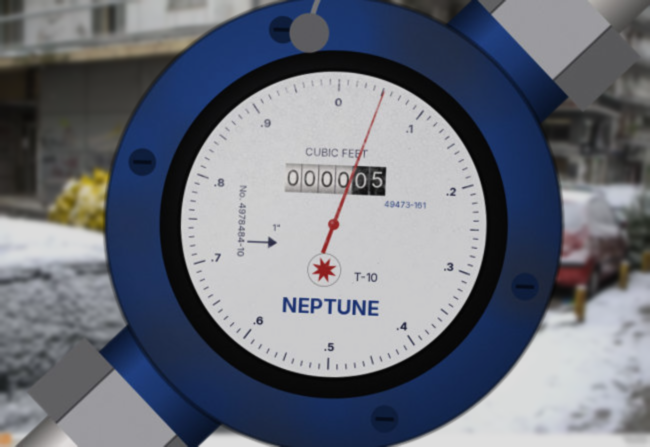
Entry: **5.05** ft³
